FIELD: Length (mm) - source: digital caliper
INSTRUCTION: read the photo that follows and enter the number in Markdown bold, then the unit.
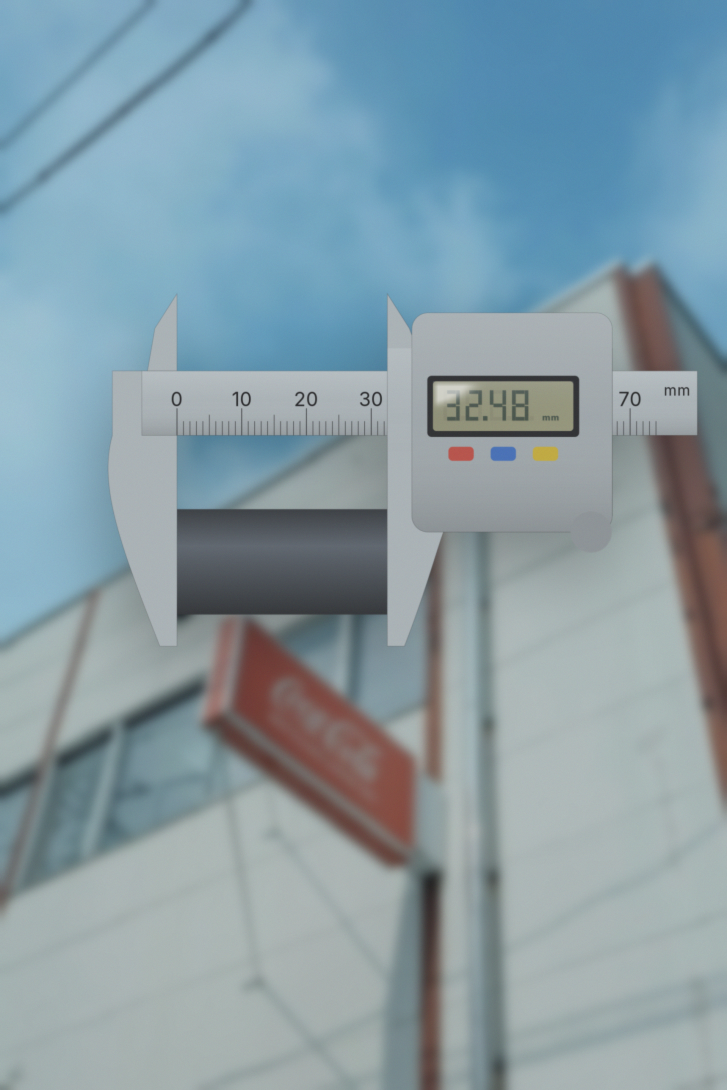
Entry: **32.48** mm
